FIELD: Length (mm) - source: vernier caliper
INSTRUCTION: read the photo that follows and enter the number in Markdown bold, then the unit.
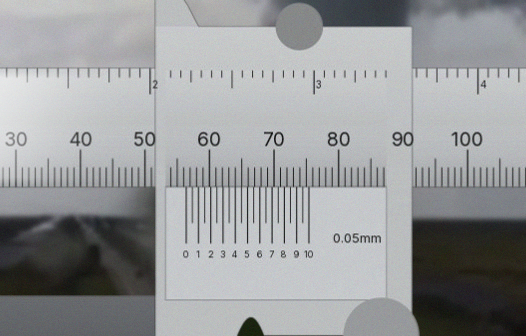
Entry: **56.4** mm
